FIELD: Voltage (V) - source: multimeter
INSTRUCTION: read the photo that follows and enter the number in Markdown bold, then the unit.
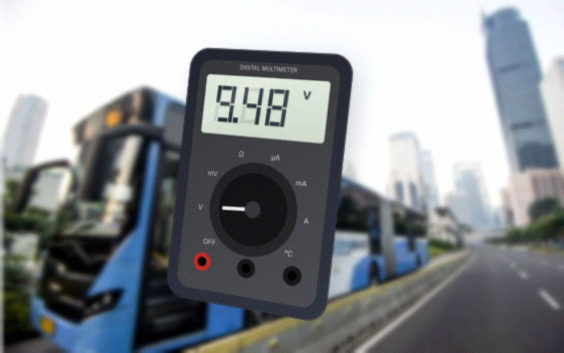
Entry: **9.48** V
